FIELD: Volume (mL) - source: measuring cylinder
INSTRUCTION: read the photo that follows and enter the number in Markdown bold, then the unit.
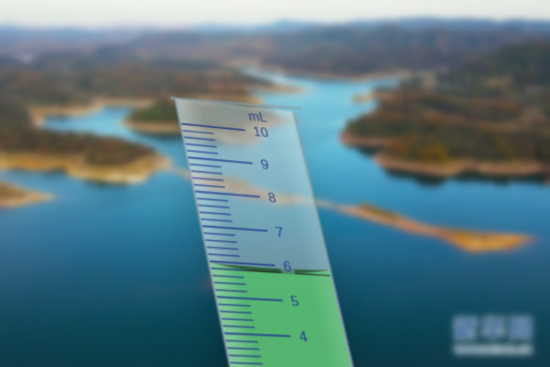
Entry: **5.8** mL
